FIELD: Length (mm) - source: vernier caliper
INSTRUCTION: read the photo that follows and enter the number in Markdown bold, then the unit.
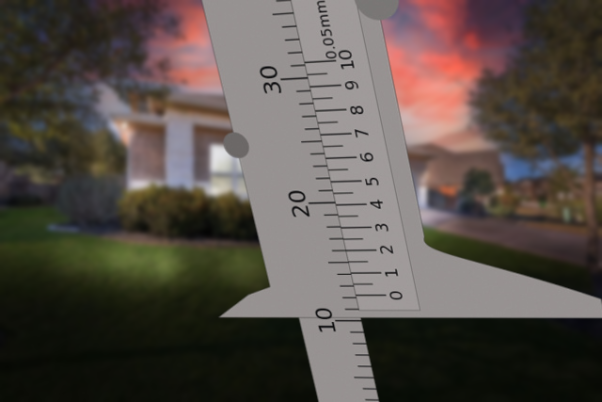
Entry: **12.2** mm
